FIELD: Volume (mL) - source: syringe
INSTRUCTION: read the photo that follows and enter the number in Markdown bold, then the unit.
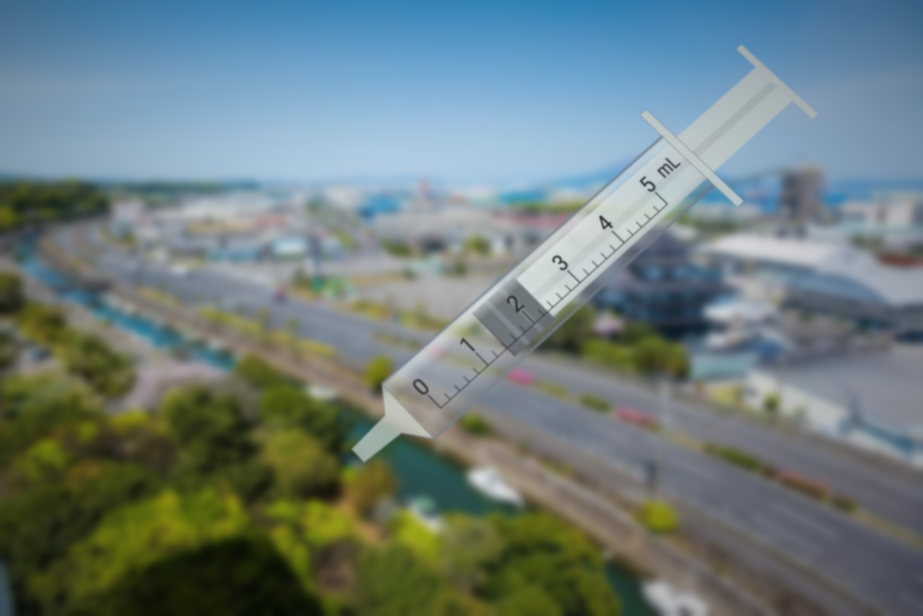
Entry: **1.4** mL
